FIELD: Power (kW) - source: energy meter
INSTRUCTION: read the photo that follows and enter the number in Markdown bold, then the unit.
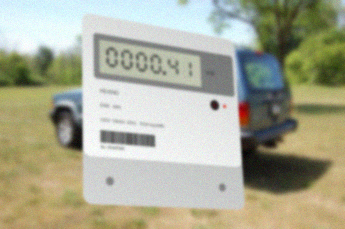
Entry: **0.41** kW
